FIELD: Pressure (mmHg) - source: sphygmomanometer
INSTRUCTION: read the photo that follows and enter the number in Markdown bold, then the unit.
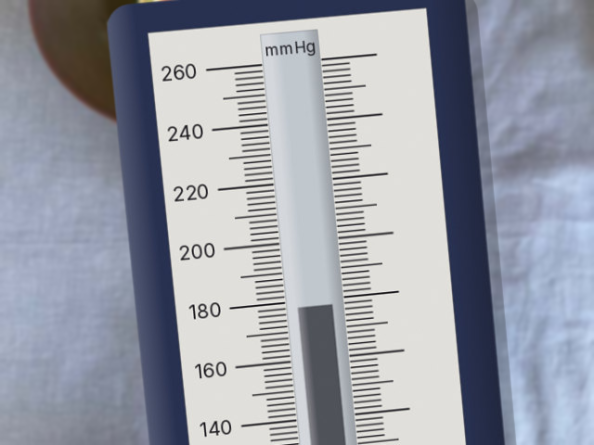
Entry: **178** mmHg
